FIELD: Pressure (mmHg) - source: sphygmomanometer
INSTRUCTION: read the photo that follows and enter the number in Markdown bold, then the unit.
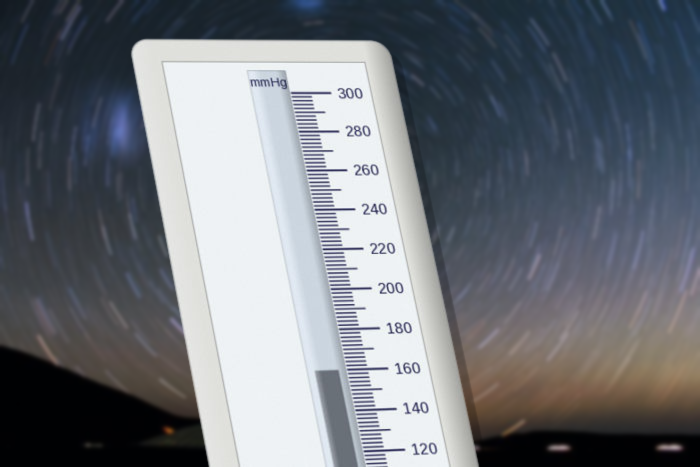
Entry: **160** mmHg
